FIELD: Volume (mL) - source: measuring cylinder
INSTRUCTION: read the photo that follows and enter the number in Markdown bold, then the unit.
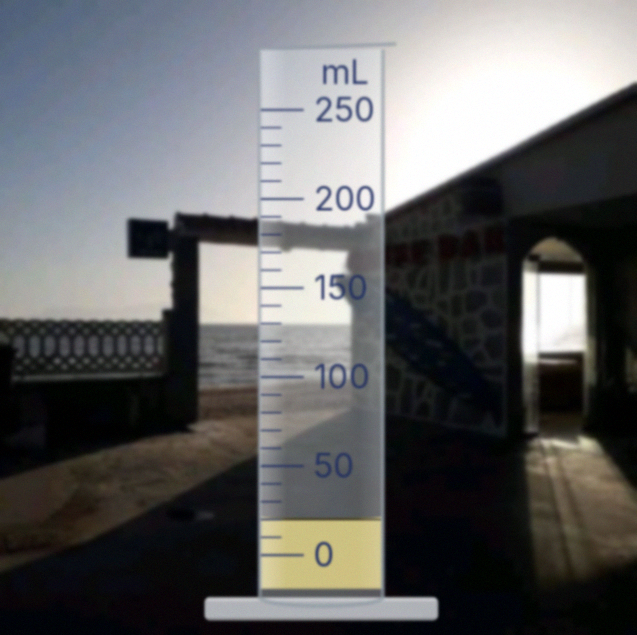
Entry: **20** mL
